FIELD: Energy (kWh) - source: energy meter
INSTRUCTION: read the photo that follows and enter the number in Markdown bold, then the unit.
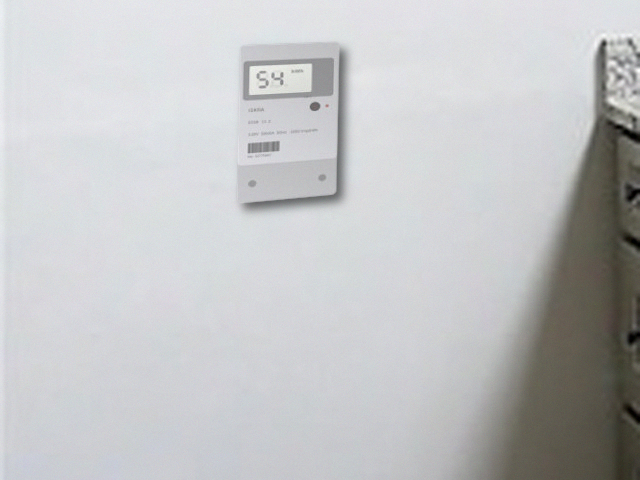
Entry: **54** kWh
